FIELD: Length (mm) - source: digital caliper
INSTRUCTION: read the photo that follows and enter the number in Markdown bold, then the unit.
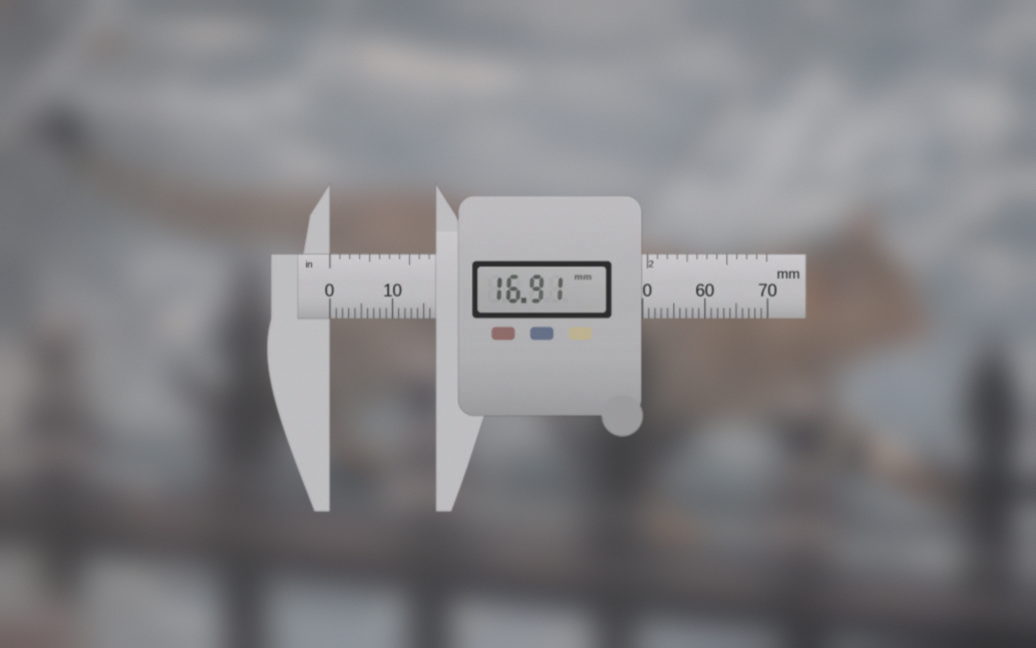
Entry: **16.91** mm
